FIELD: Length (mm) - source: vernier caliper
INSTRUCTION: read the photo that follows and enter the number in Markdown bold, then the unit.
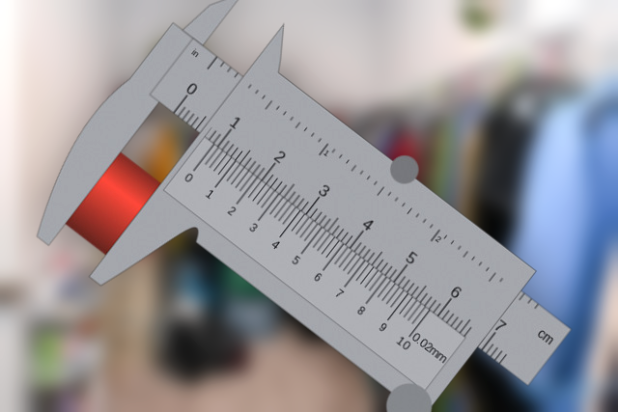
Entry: **9.2** mm
